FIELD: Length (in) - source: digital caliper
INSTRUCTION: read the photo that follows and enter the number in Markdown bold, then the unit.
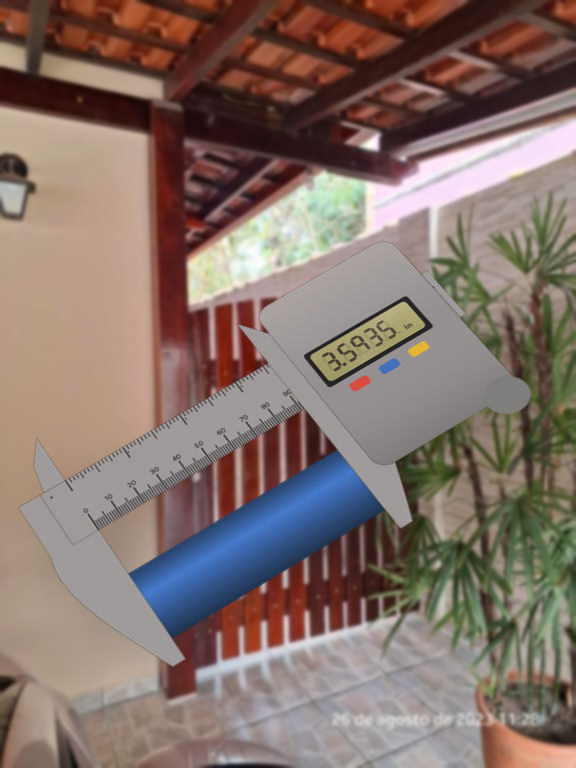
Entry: **3.5935** in
